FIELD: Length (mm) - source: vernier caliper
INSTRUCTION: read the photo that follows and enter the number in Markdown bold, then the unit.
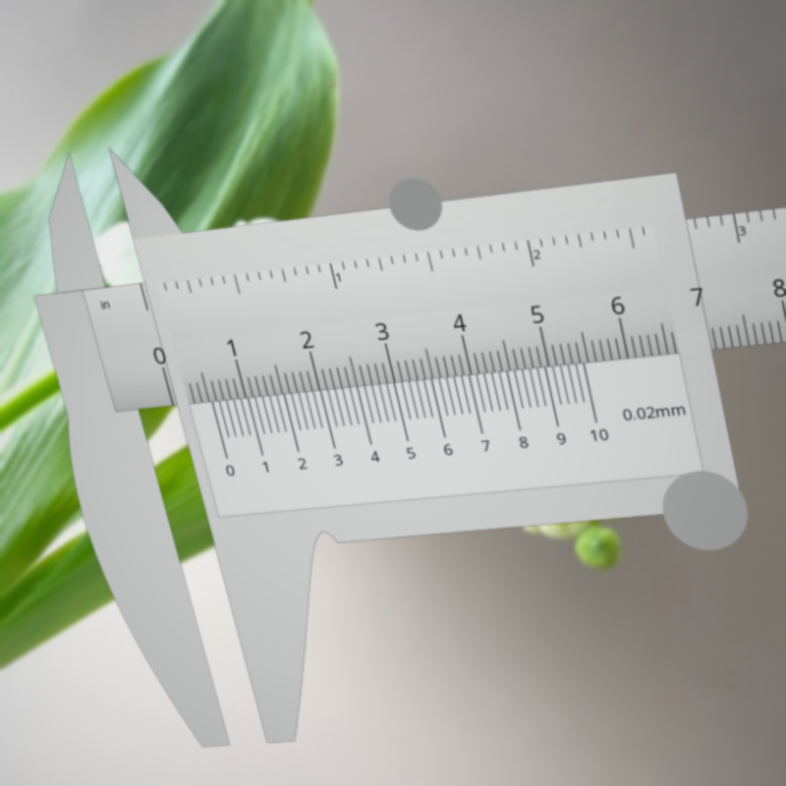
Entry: **5.4** mm
